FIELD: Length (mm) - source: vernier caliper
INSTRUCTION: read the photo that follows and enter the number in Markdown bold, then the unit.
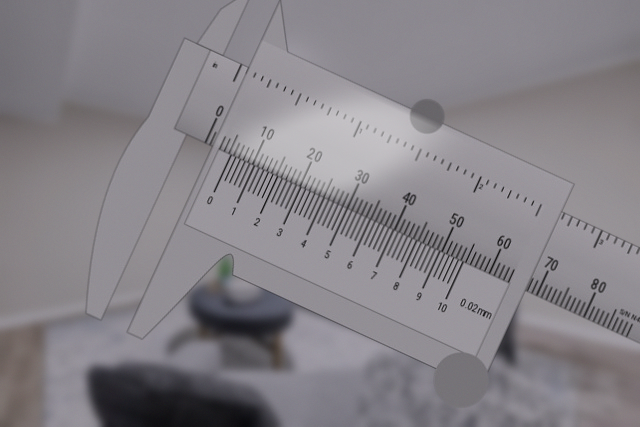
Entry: **5.5** mm
